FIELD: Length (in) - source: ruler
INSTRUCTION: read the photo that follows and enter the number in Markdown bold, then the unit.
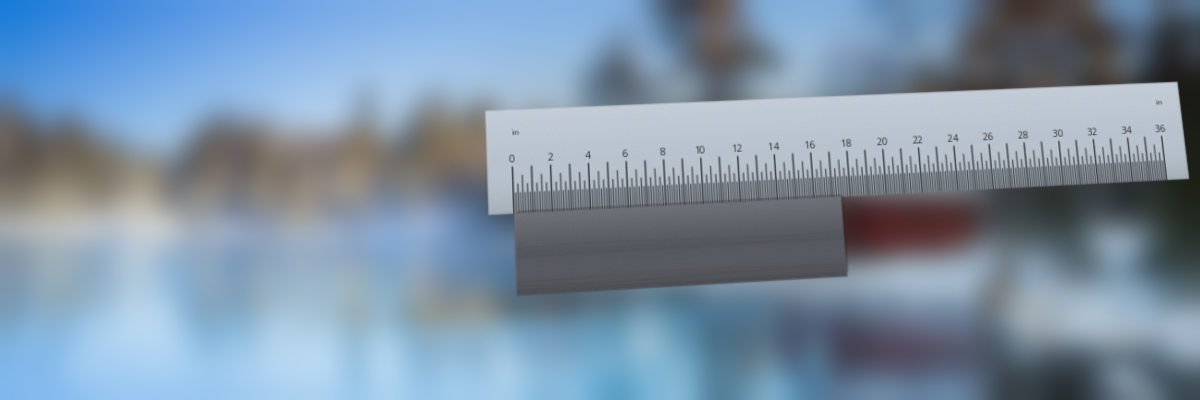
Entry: **17.5** in
